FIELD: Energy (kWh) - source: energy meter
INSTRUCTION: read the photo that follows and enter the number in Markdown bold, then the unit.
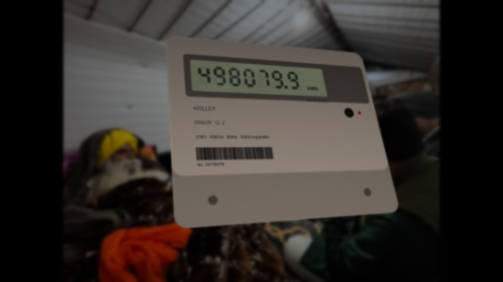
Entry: **498079.9** kWh
